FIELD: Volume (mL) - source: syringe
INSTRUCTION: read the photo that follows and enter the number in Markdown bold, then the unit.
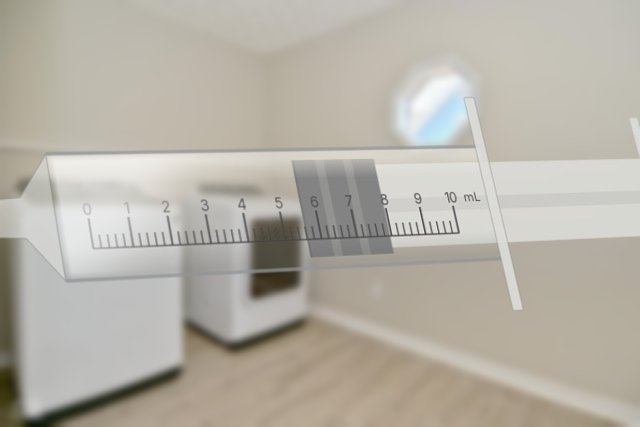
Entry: **5.6** mL
